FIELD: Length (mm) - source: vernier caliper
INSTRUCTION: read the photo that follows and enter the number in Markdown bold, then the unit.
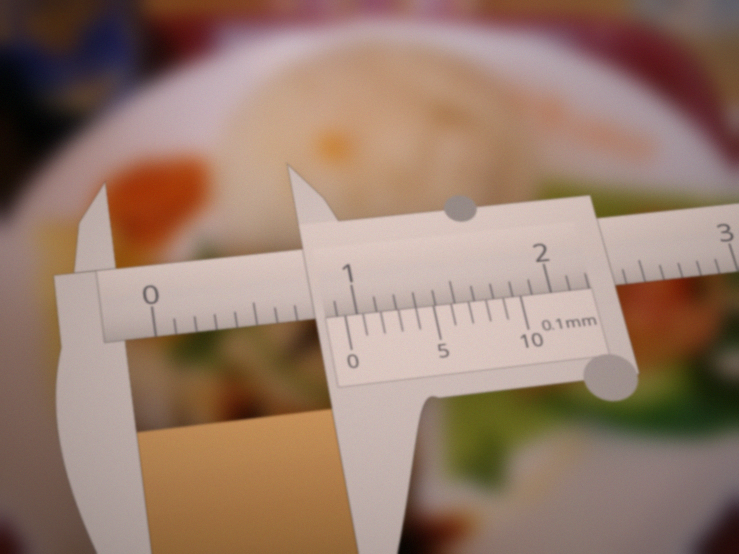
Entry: **9.4** mm
